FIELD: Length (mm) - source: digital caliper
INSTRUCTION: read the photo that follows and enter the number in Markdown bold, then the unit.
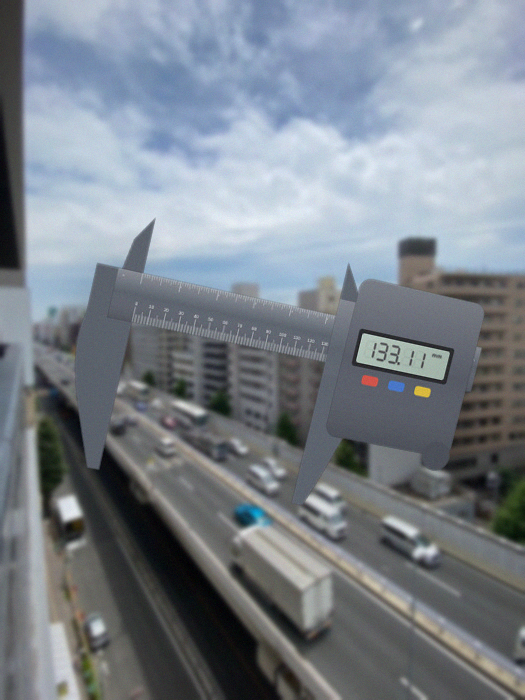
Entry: **133.11** mm
